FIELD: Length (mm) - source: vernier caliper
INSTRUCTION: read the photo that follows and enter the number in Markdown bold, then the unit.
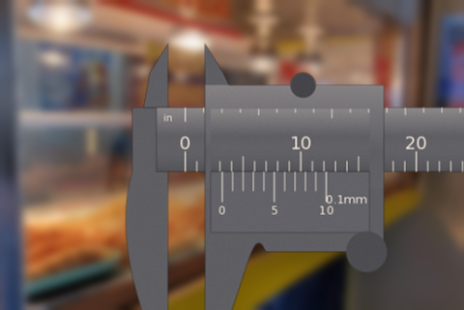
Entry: **3.2** mm
